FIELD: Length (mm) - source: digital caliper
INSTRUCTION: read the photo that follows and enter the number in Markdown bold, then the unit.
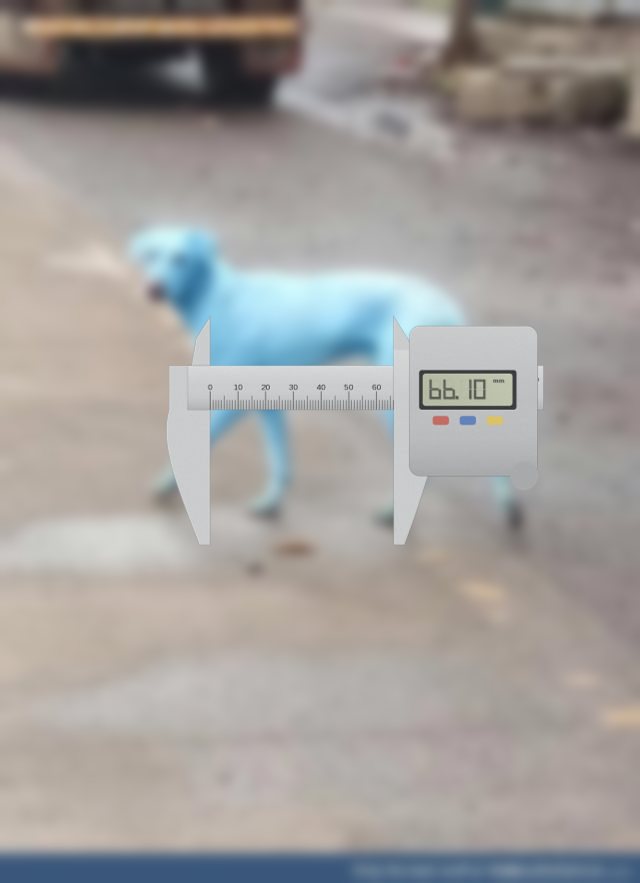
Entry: **66.10** mm
